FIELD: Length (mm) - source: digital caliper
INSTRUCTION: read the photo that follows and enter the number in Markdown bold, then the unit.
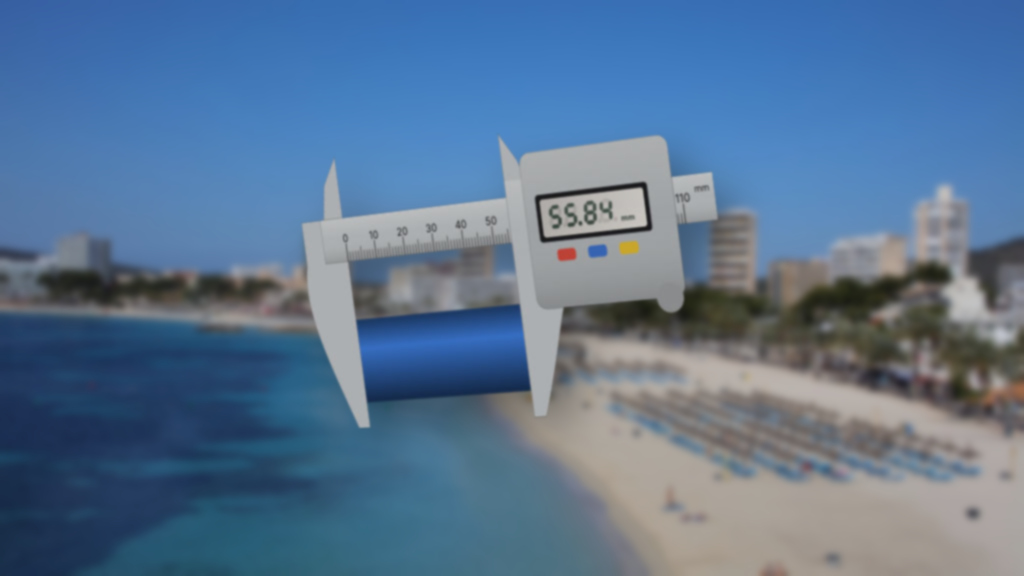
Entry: **55.84** mm
